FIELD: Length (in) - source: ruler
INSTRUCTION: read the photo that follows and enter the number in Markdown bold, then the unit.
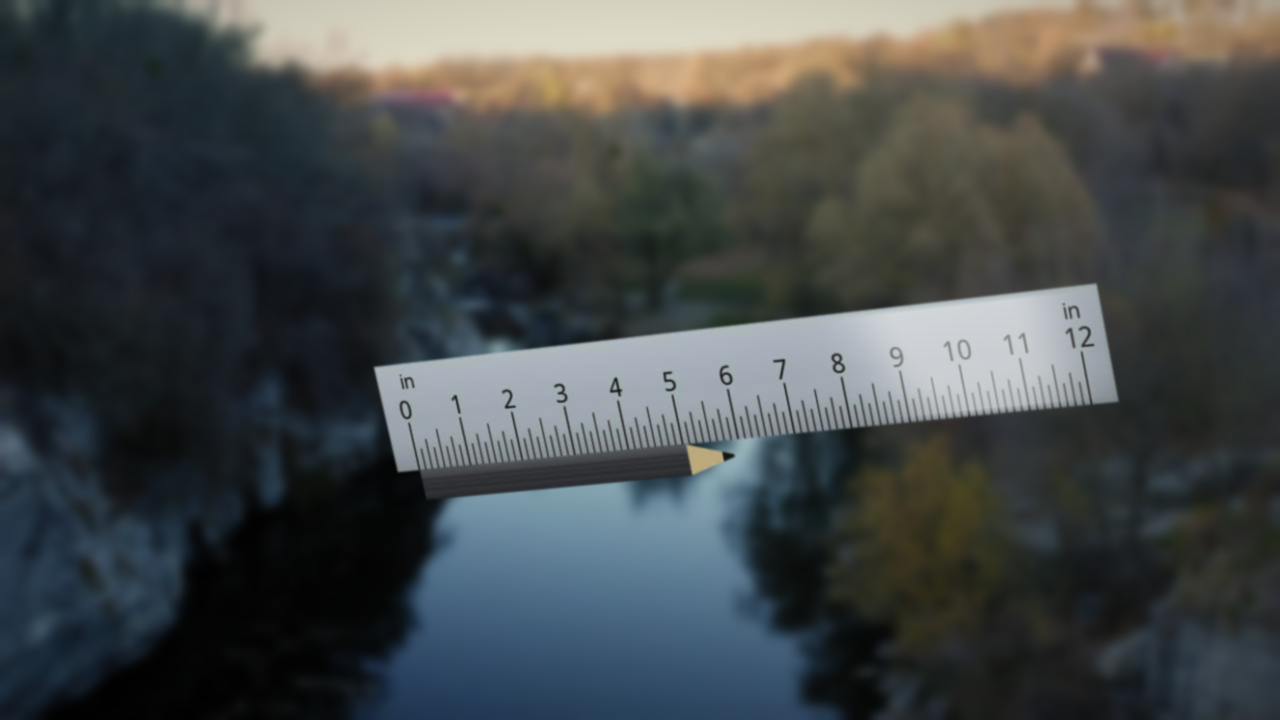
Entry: **5.875** in
